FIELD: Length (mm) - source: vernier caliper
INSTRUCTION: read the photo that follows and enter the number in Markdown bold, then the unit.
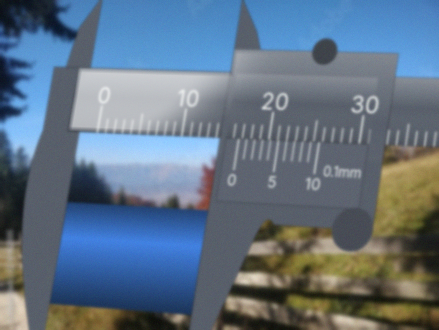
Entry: **16.6** mm
